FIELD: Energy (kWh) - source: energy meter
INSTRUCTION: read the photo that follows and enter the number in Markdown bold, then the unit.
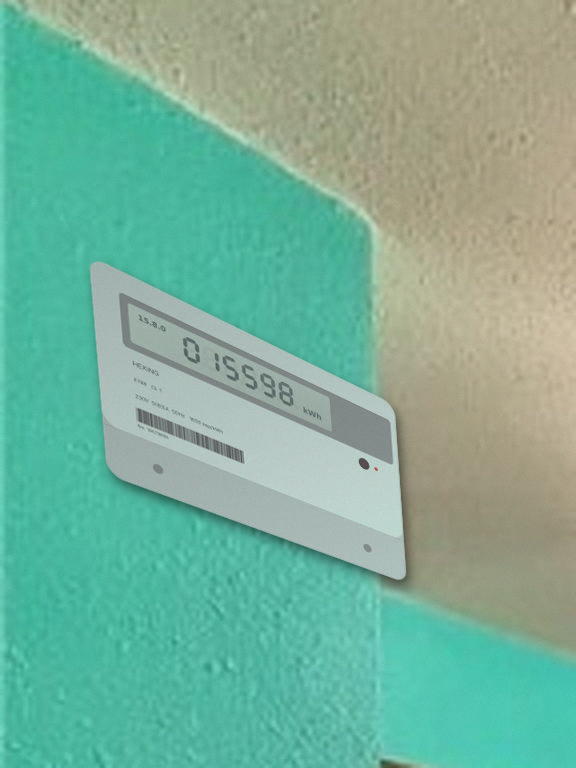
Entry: **15598** kWh
